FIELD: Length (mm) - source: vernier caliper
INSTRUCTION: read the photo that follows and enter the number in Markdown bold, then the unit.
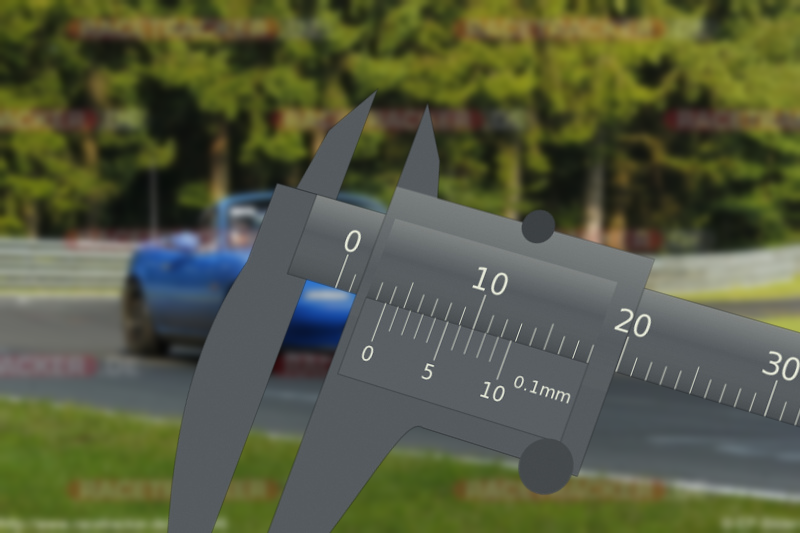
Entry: **3.7** mm
